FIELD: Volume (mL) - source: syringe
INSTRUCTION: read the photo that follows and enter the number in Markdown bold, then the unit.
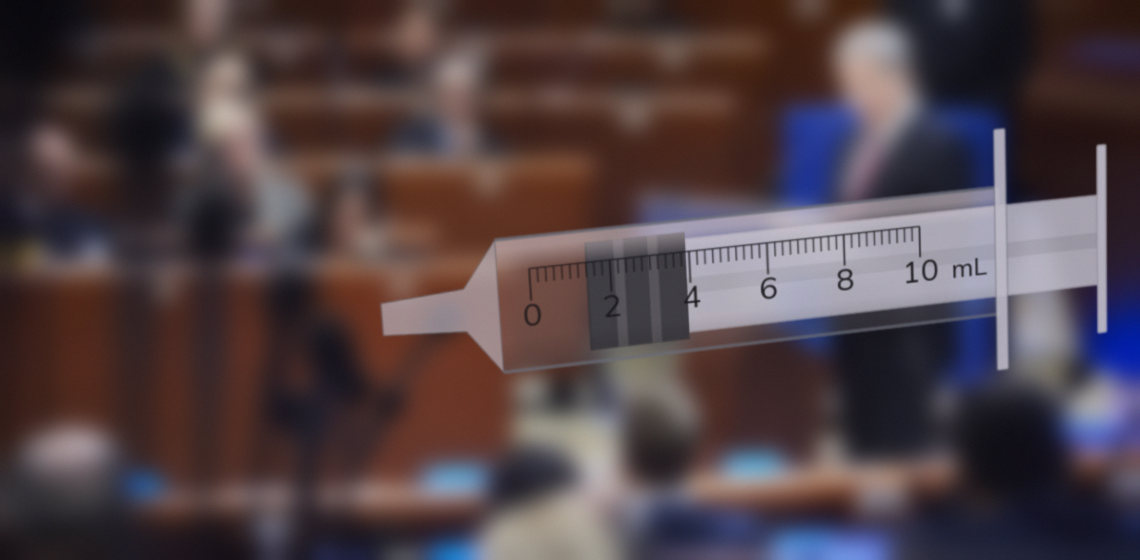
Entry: **1.4** mL
